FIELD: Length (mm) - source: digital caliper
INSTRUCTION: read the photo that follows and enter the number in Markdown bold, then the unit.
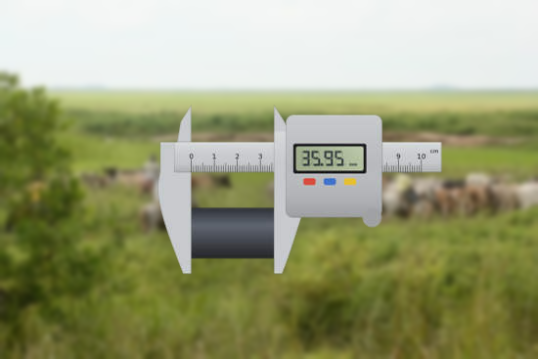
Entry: **35.95** mm
